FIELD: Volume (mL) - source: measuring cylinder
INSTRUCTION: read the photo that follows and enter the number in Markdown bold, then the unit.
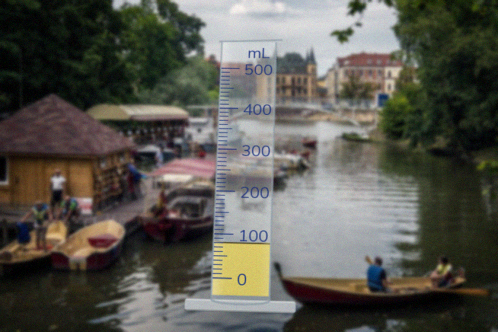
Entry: **80** mL
